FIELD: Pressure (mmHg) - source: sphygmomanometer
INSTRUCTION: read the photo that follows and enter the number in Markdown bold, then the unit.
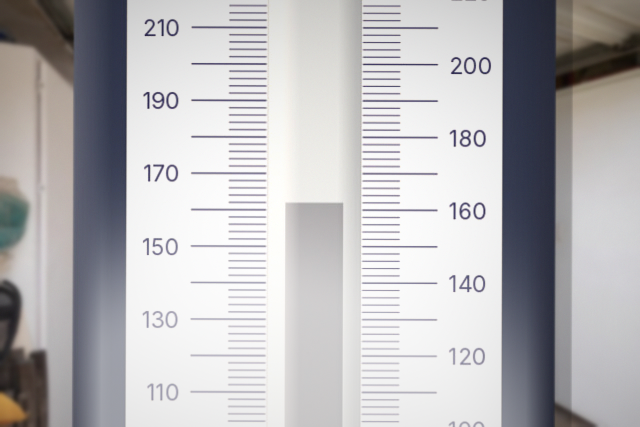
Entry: **162** mmHg
